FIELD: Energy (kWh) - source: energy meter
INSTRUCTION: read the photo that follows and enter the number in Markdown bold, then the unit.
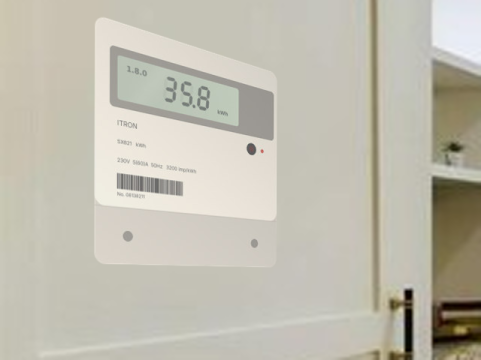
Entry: **35.8** kWh
